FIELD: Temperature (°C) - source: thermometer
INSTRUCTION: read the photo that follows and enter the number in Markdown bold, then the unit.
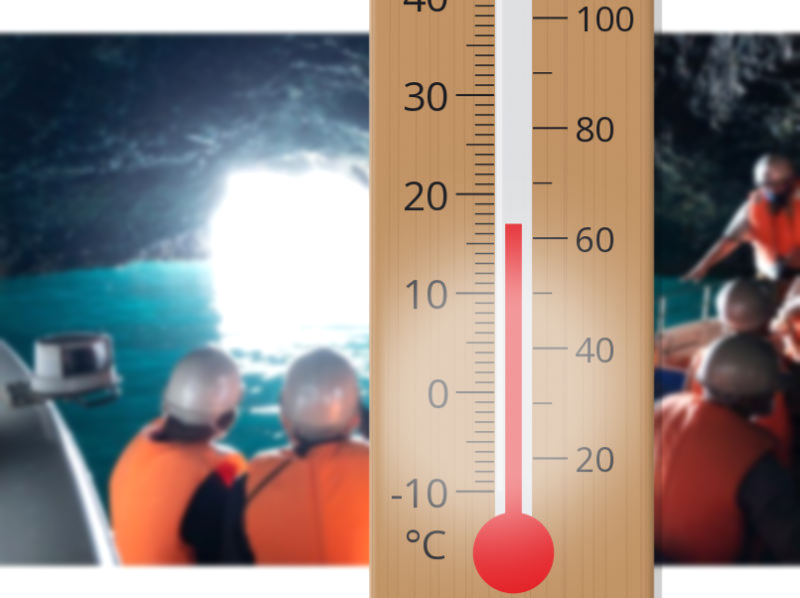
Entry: **17** °C
